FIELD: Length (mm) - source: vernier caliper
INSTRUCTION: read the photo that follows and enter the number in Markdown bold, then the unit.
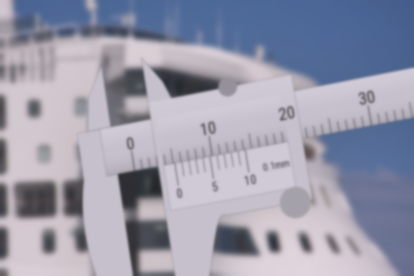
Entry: **5.2** mm
